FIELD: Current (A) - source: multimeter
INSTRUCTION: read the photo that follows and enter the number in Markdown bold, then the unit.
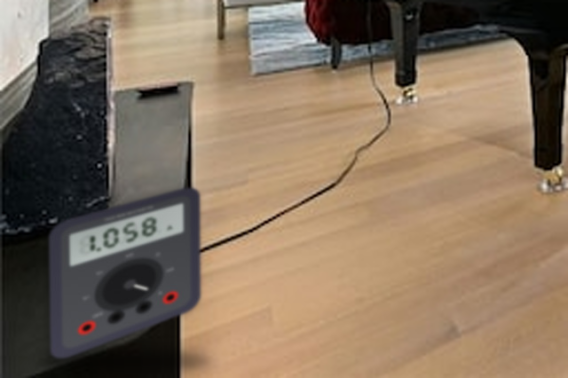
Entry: **1.058** A
